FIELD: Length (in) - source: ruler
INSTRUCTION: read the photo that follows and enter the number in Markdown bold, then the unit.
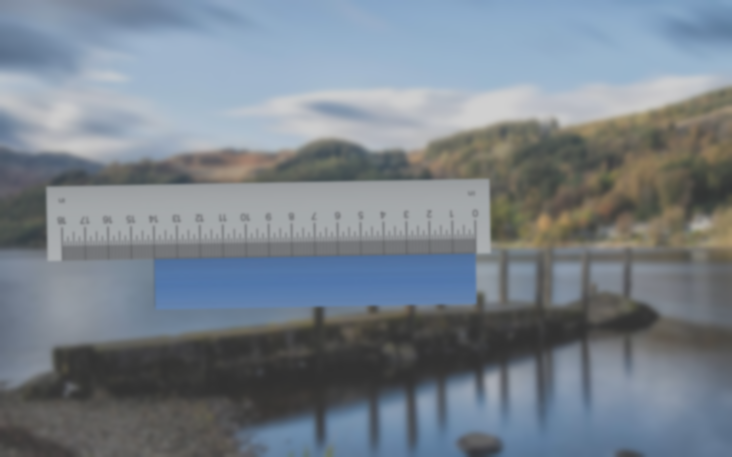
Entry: **14** in
